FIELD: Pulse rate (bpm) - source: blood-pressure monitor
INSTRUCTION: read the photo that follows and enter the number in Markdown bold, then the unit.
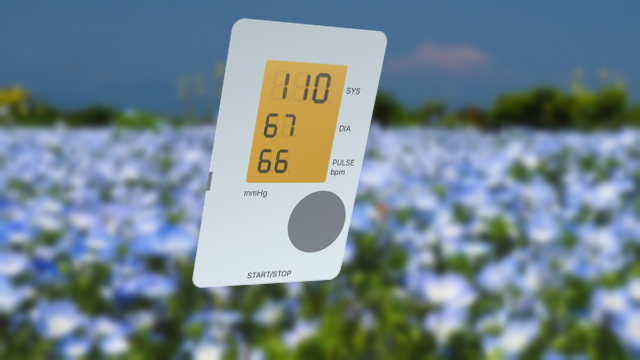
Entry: **66** bpm
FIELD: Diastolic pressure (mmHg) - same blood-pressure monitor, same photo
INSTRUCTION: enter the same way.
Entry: **67** mmHg
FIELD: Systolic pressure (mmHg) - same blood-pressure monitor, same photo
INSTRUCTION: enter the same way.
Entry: **110** mmHg
